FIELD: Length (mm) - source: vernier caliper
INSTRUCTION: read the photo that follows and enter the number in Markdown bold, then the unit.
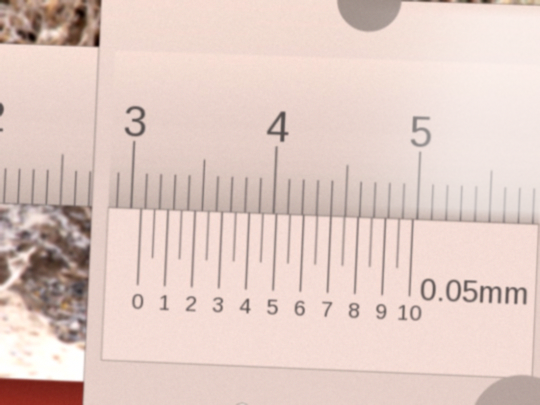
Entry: **30.7** mm
